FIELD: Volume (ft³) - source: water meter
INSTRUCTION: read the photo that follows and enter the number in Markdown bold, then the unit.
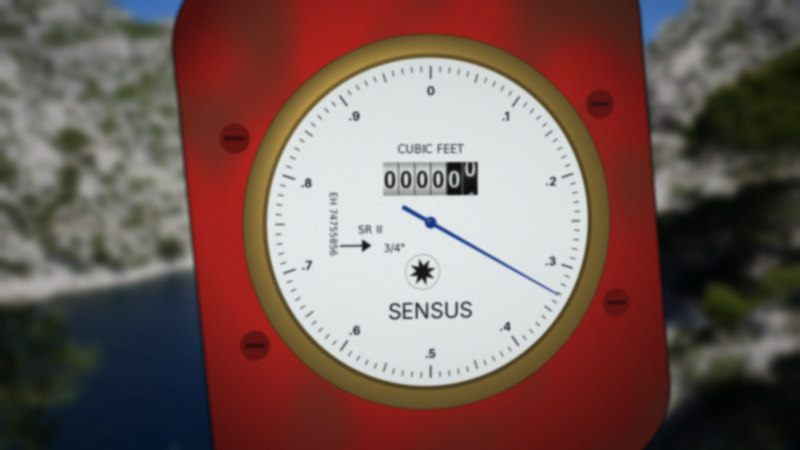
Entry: **0.33** ft³
